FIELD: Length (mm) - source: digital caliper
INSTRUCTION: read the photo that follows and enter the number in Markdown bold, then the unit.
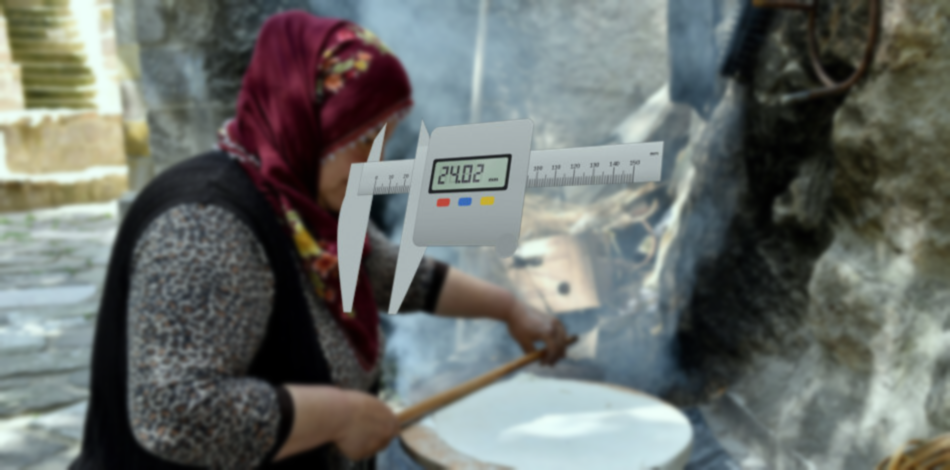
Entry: **24.02** mm
